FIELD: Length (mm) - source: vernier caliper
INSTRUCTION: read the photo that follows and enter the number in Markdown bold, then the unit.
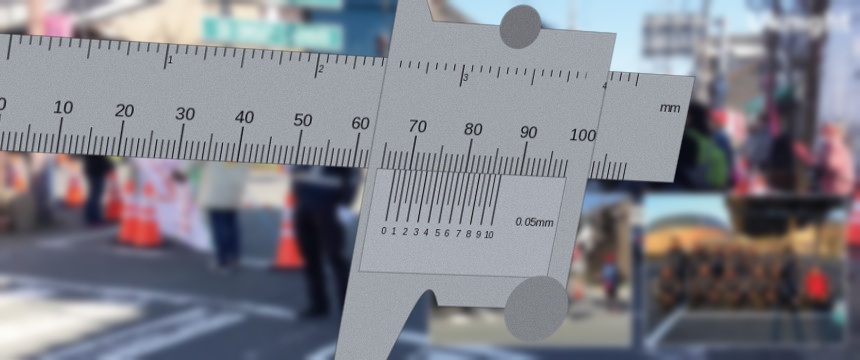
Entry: **67.4** mm
